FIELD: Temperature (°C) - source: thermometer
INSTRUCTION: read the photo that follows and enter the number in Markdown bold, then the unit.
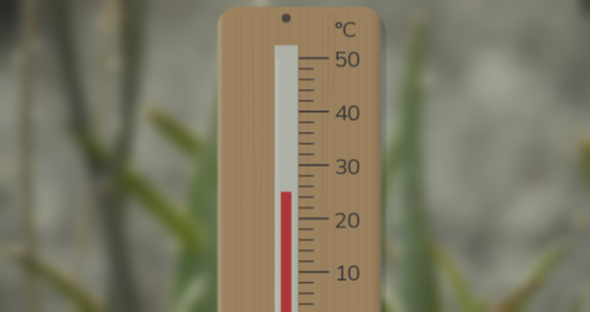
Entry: **25** °C
